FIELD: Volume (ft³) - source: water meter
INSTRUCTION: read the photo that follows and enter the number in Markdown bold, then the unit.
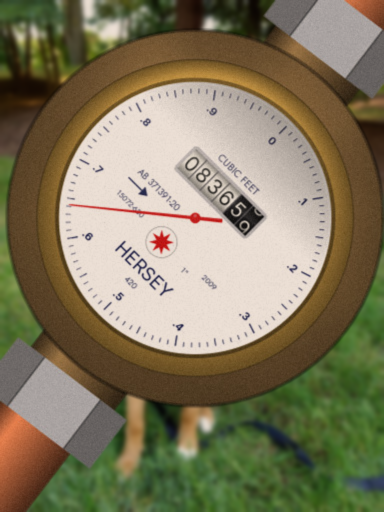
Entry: **83658.64** ft³
